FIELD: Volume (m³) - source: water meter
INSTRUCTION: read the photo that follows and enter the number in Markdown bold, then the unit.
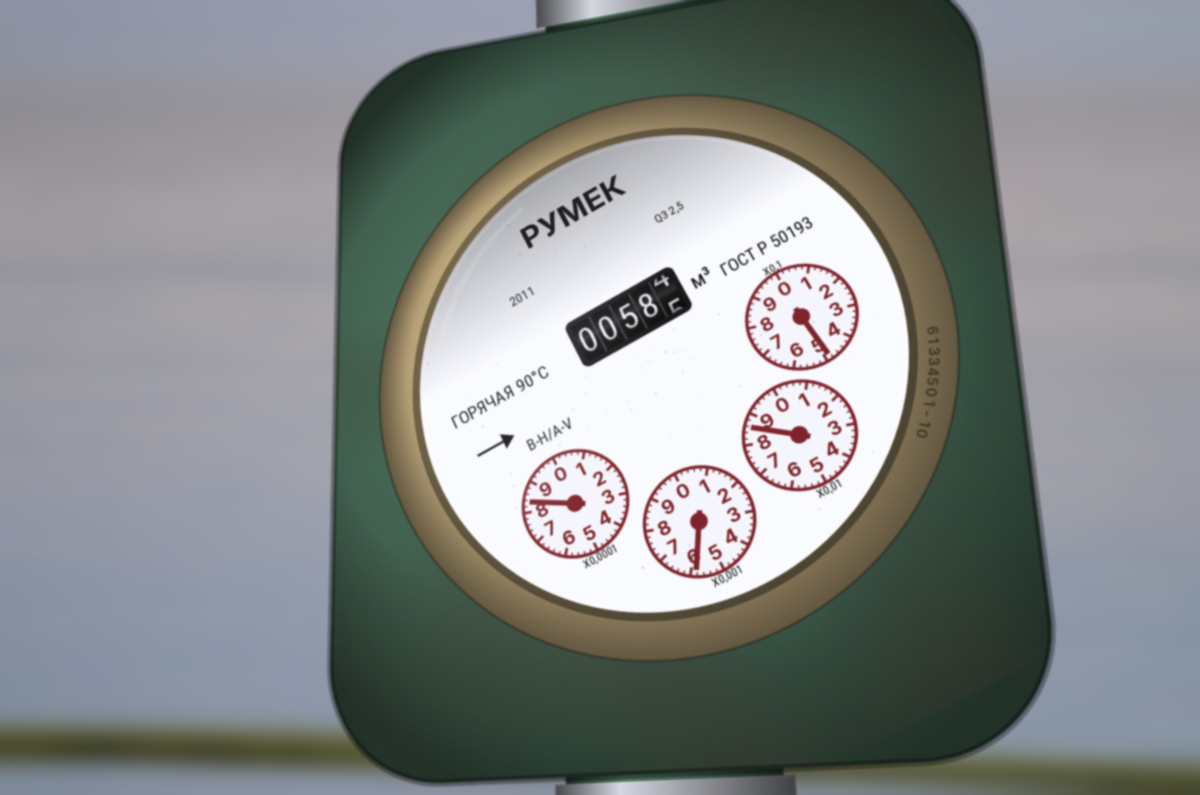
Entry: **584.4858** m³
